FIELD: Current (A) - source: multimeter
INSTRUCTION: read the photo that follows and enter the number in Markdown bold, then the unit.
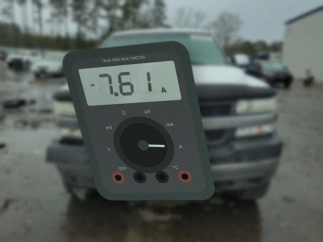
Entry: **-7.61** A
